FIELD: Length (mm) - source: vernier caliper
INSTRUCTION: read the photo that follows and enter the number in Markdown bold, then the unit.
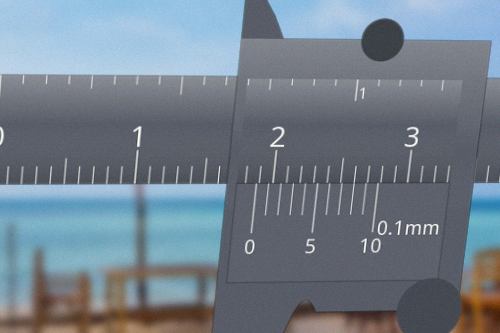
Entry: **18.8** mm
